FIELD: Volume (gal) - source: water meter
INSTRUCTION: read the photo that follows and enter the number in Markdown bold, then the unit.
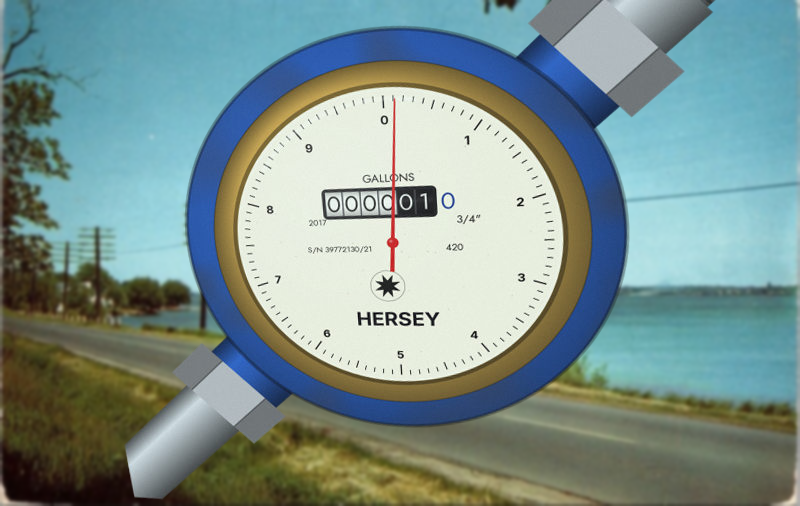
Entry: **10.1** gal
